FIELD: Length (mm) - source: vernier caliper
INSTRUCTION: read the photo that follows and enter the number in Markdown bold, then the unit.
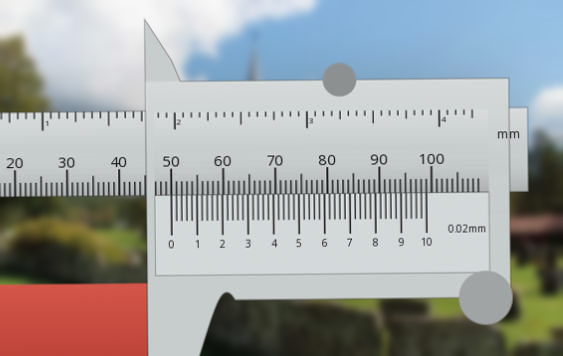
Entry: **50.0** mm
